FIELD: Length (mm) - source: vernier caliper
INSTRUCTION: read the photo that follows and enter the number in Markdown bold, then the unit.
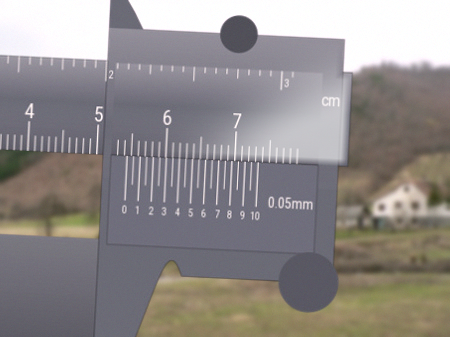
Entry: **54.4** mm
